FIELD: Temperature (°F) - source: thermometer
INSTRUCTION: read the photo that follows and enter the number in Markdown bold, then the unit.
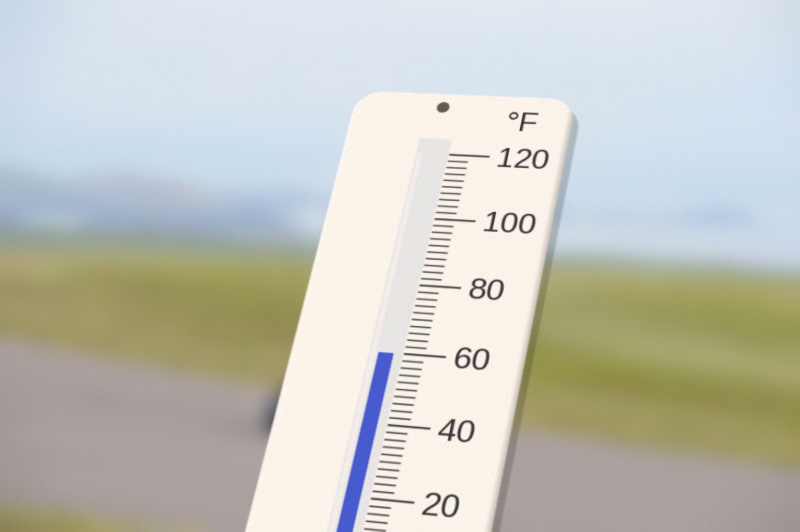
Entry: **60** °F
